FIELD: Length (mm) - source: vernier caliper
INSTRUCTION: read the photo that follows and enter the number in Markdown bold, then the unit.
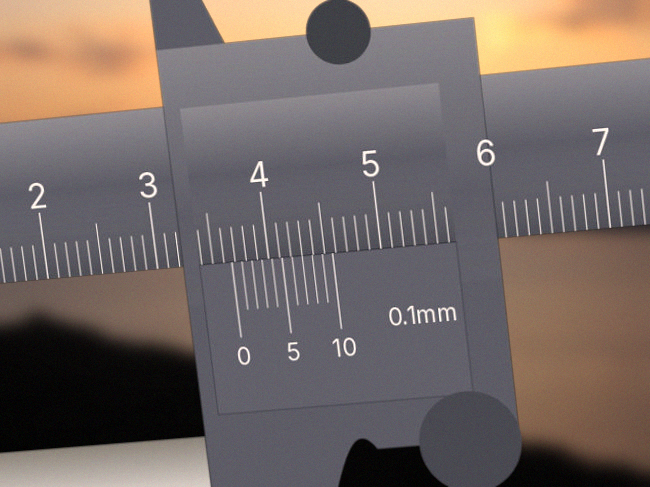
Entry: **36.7** mm
